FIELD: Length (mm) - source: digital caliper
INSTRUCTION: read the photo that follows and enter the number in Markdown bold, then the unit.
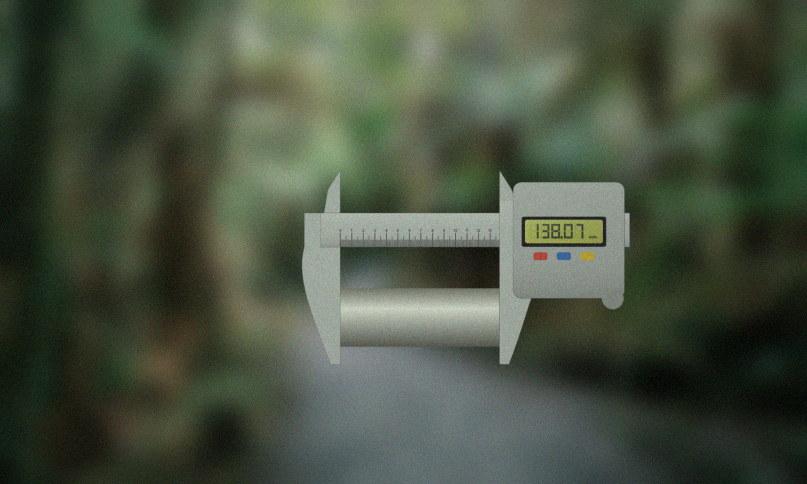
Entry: **138.07** mm
